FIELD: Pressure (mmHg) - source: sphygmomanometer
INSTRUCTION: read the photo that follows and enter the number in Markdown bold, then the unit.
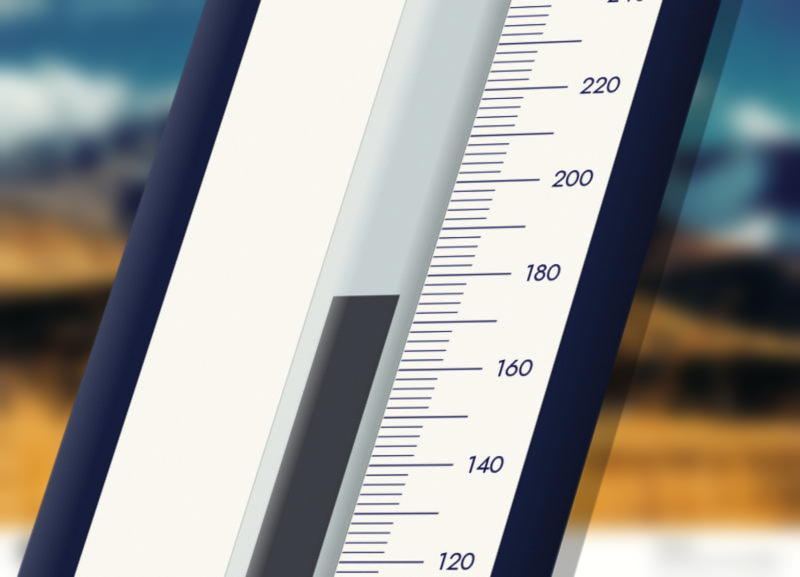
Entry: **176** mmHg
